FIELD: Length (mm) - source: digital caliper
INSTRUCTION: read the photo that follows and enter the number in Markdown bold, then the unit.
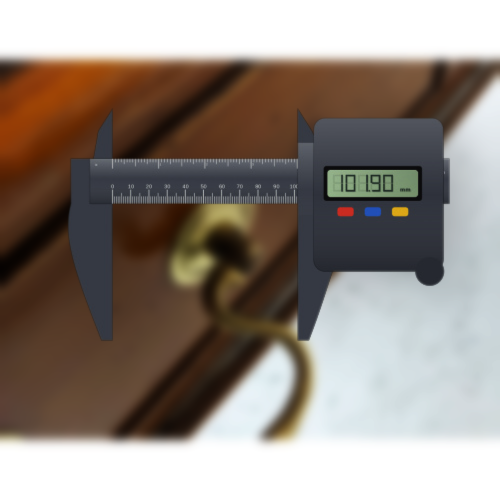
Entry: **101.90** mm
